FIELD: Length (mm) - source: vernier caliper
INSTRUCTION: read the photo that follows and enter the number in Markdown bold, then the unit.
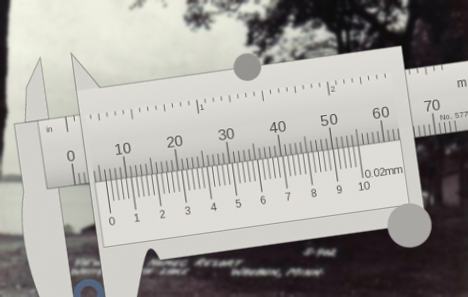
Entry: **6.0** mm
